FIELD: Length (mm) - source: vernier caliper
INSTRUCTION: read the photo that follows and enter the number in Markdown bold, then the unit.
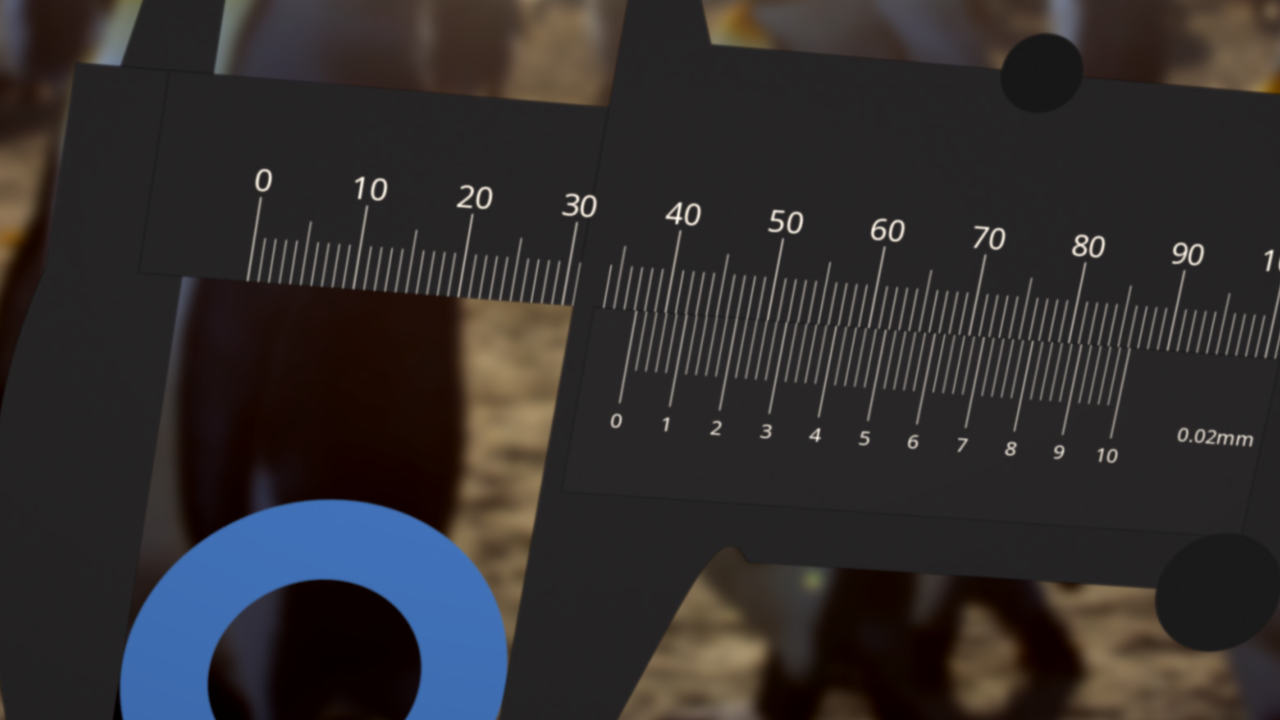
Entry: **37.2** mm
